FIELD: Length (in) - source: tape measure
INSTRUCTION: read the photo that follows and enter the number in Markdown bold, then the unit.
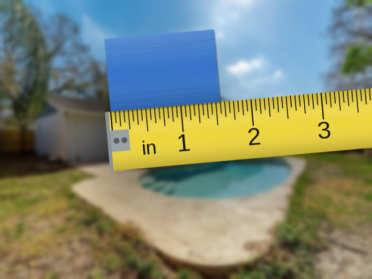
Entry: **1.5625** in
